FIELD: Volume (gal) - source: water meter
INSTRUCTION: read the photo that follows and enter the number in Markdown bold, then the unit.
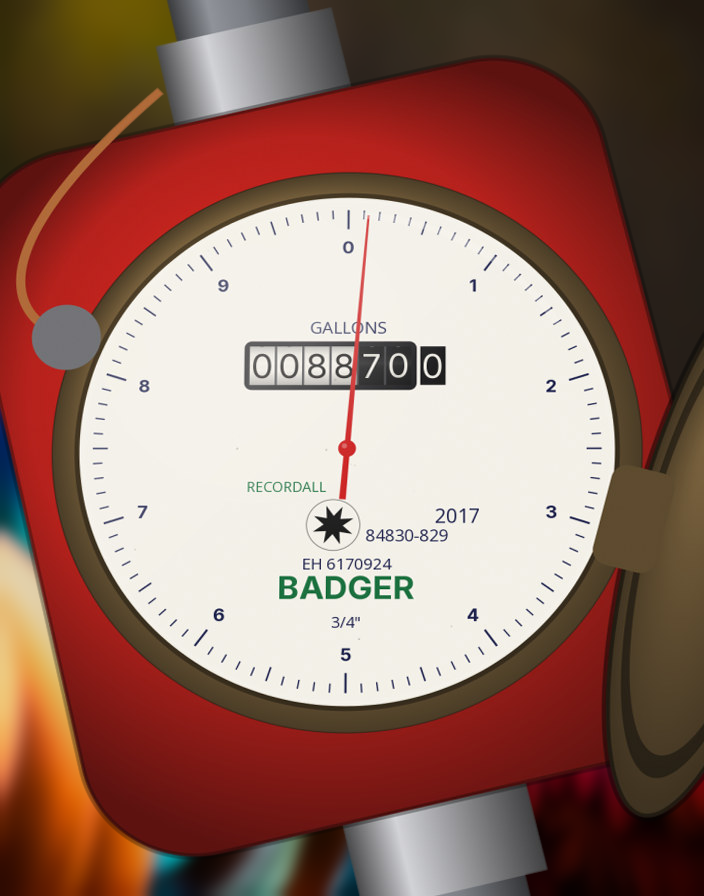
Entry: **88700.1** gal
